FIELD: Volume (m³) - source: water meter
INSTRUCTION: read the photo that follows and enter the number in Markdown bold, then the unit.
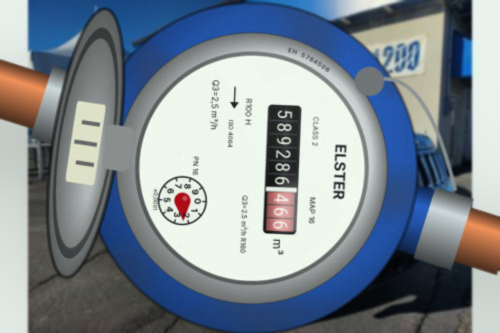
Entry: **589286.4662** m³
